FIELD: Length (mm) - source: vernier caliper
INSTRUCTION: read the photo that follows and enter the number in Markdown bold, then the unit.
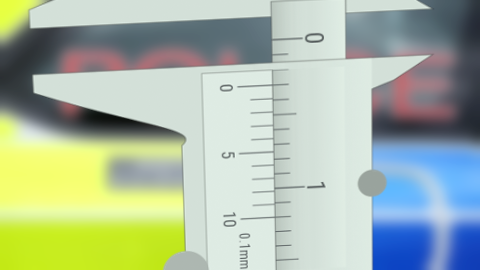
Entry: **3.0** mm
